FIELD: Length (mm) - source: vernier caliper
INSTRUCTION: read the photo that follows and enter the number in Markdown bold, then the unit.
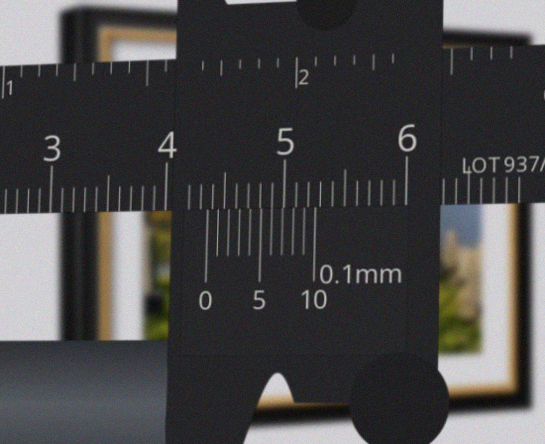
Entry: **43.6** mm
